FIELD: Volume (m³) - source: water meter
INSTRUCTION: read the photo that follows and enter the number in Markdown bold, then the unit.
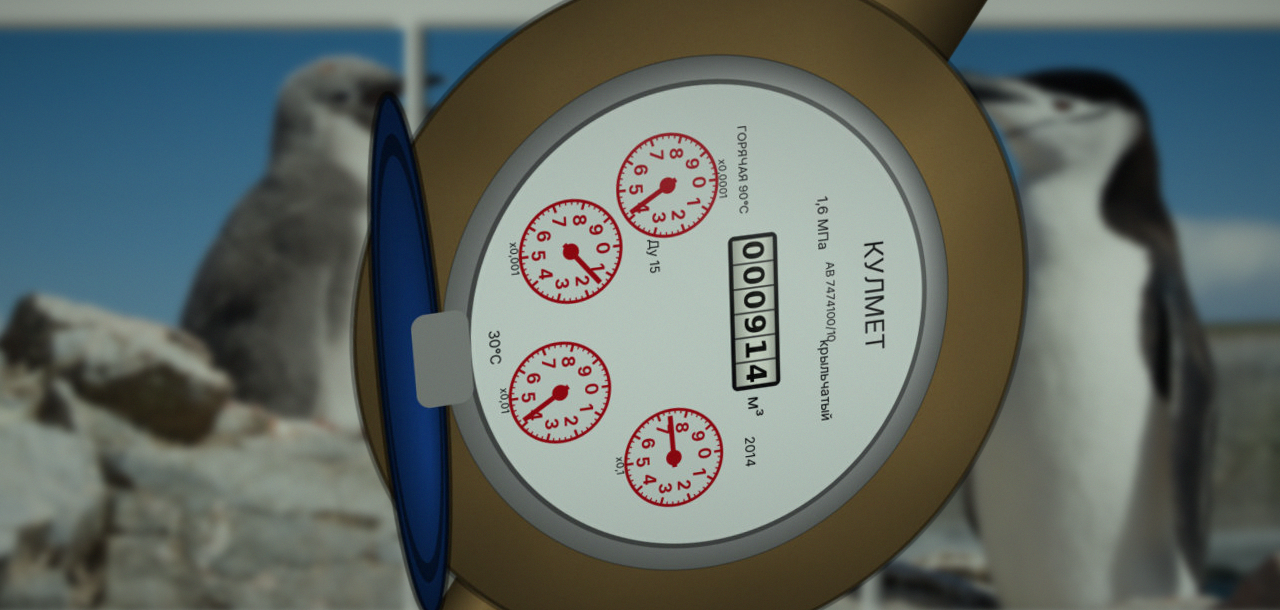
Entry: **914.7414** m³
